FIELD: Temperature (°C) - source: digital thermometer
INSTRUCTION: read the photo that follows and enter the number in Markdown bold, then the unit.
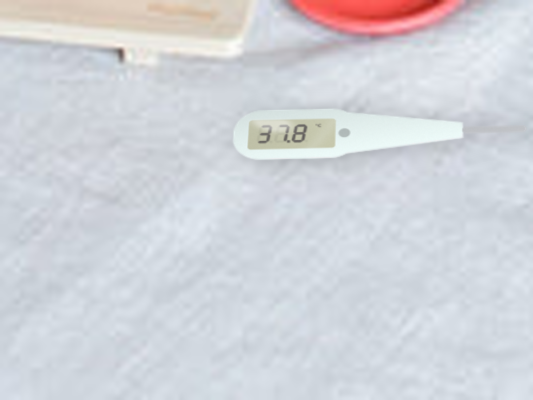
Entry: **37.8** °C
